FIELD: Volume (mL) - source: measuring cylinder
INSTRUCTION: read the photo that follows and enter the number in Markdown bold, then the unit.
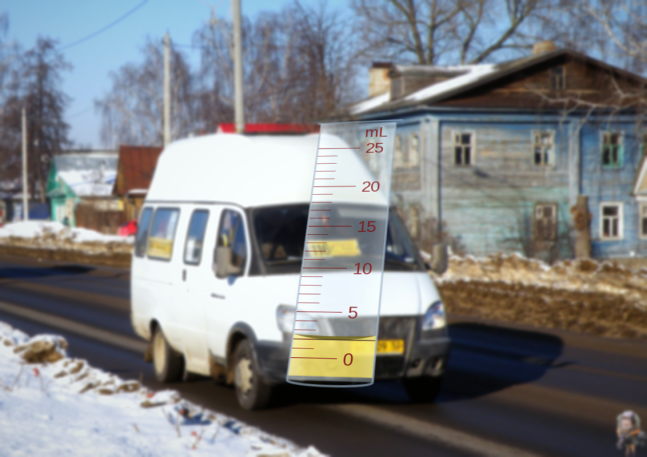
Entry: **2** mL
